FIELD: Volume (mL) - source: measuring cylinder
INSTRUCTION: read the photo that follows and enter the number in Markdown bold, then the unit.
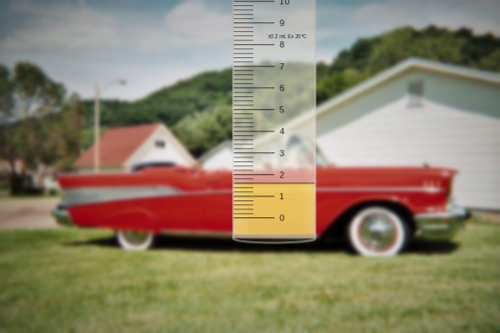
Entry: **1.6** mL
